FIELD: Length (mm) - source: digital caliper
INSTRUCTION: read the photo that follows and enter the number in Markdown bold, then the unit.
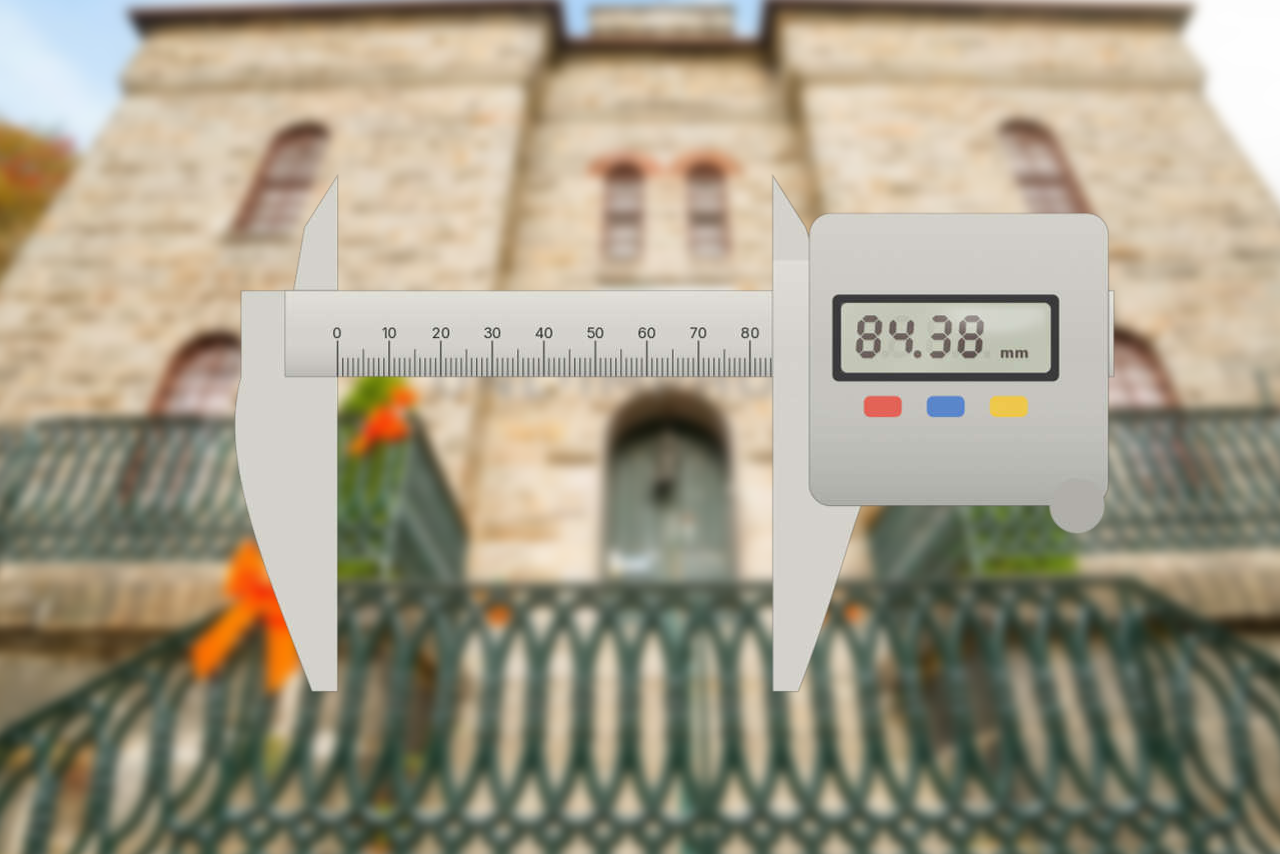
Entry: **84.38** mm
